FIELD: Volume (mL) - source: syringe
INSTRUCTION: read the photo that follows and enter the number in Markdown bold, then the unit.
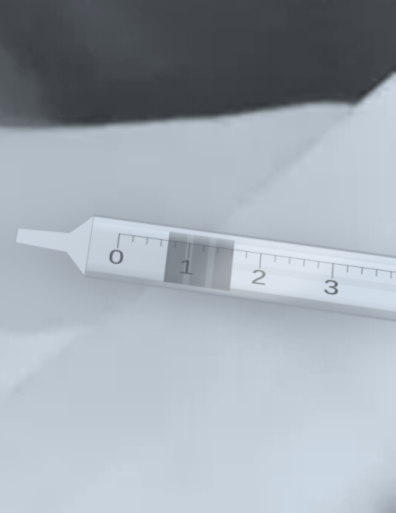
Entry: **0.7** mL
